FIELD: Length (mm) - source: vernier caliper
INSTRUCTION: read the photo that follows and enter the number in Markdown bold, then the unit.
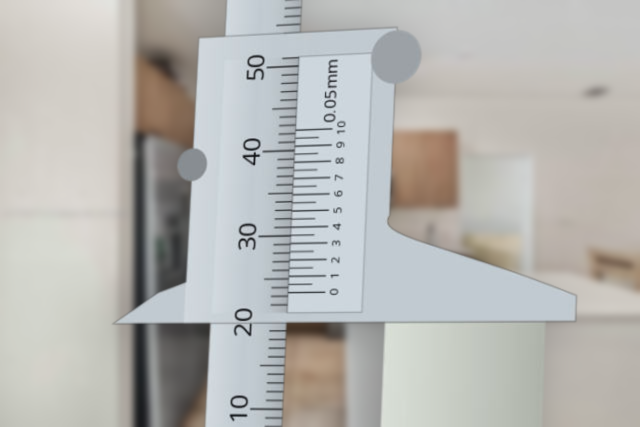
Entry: **23.4** mm
